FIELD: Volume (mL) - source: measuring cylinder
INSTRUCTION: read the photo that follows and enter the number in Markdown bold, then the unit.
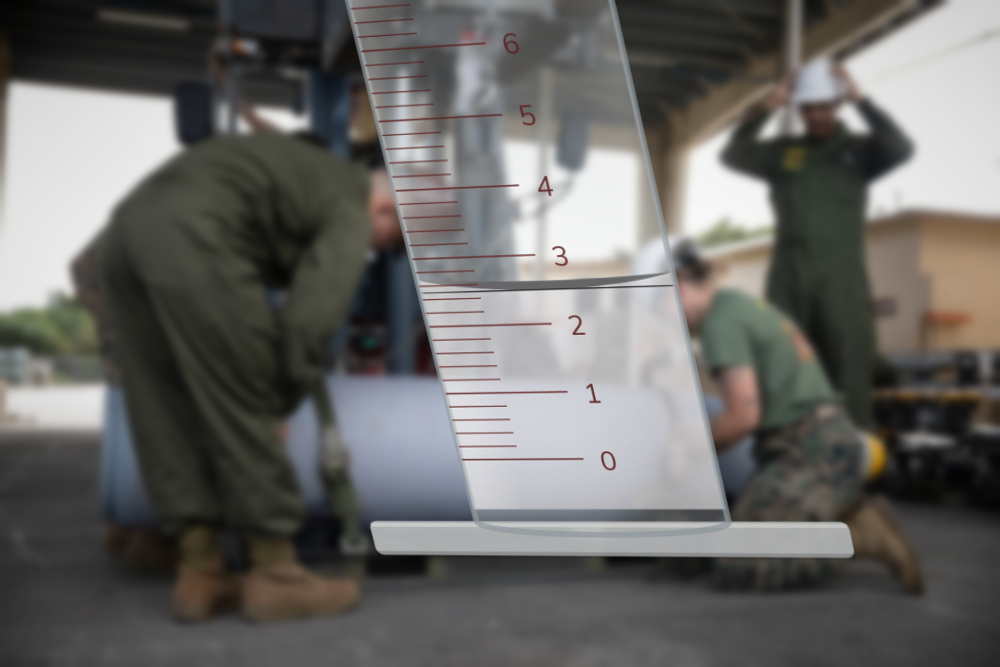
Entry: **2.5** mL
